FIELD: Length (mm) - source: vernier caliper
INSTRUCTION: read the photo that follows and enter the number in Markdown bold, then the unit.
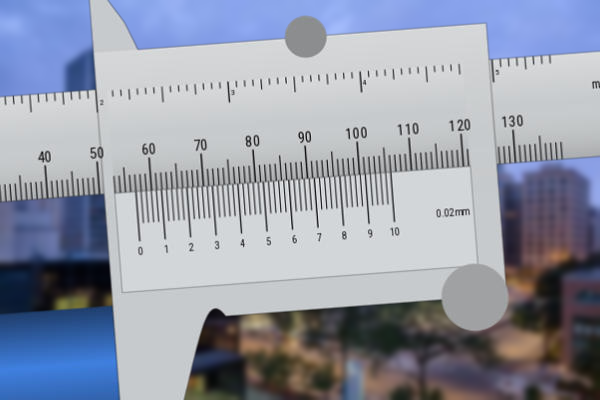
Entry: **57.0** mm
